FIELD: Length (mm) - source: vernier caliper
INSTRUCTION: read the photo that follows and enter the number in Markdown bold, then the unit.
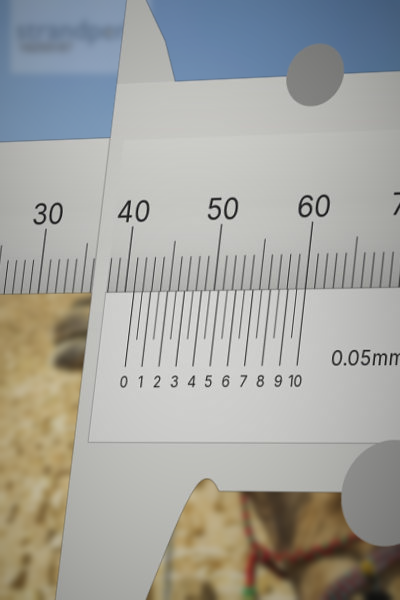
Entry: **41.0** mm
